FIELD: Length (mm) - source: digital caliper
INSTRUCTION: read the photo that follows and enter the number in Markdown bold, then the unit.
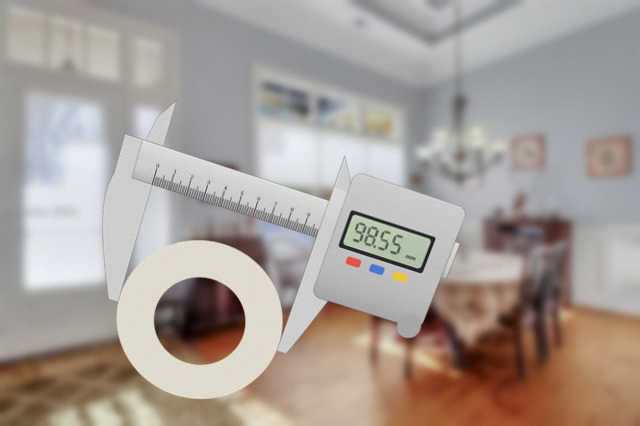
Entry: **98.55** mm
